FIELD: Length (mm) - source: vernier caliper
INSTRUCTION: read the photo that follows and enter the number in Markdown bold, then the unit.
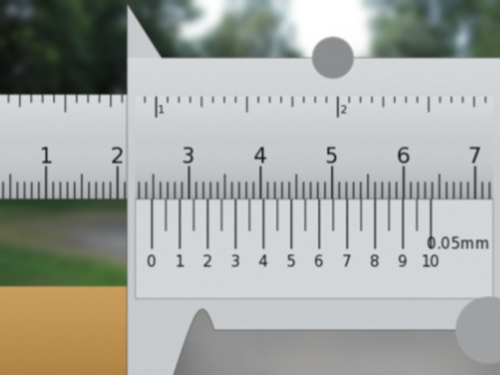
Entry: **24.8** mm
